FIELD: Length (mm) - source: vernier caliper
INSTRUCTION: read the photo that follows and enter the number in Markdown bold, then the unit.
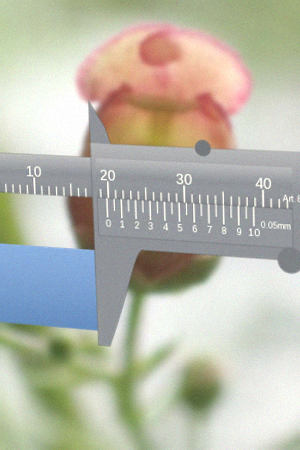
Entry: **19.8** mm
